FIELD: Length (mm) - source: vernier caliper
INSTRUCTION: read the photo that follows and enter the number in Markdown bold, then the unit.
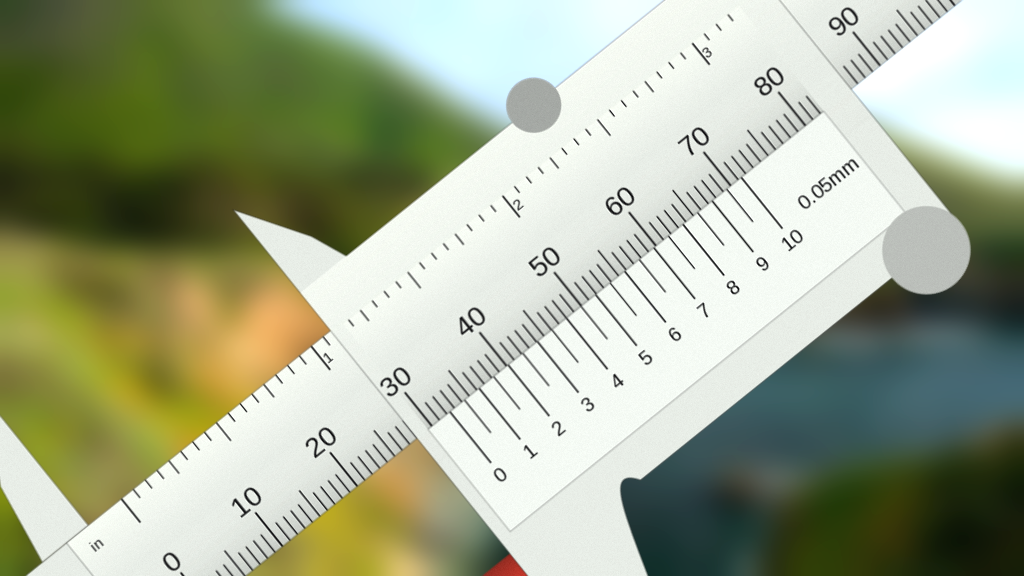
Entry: **32.4** mm
